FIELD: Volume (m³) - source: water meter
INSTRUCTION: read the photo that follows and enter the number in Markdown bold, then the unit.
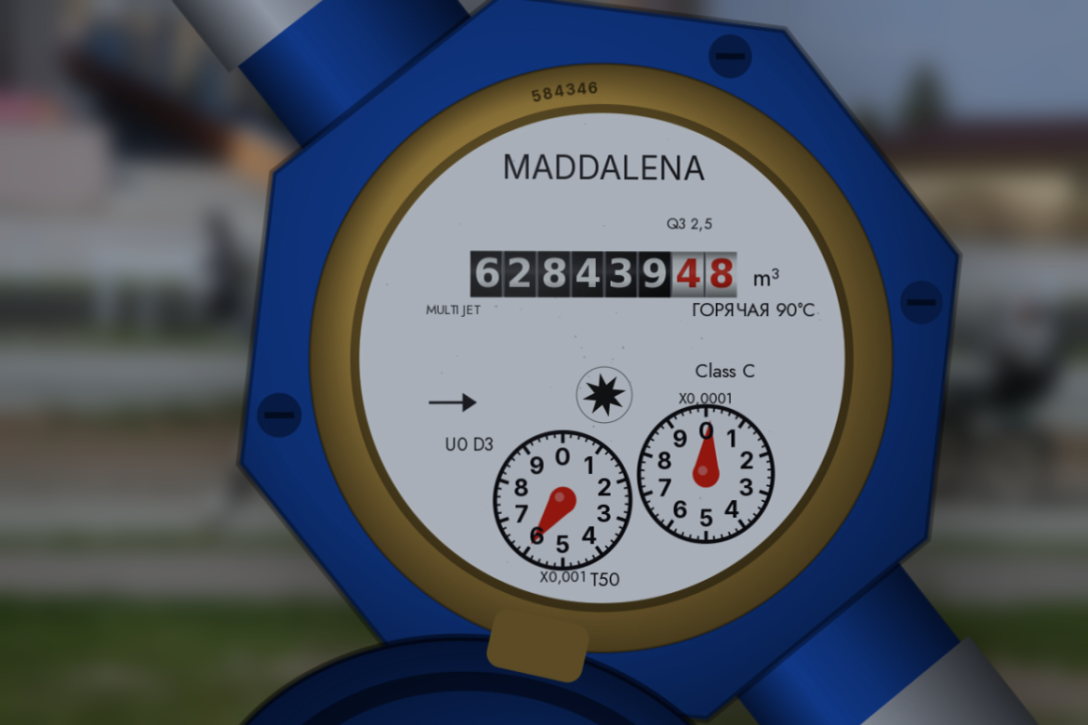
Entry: **628439.4860** m³
